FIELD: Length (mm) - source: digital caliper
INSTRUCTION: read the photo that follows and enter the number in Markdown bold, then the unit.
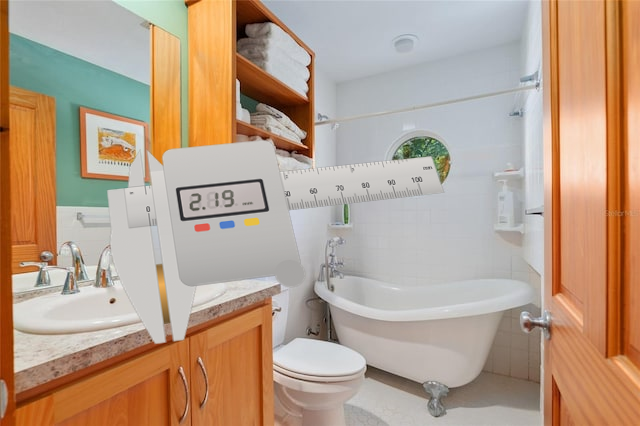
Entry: **2.19** mm
